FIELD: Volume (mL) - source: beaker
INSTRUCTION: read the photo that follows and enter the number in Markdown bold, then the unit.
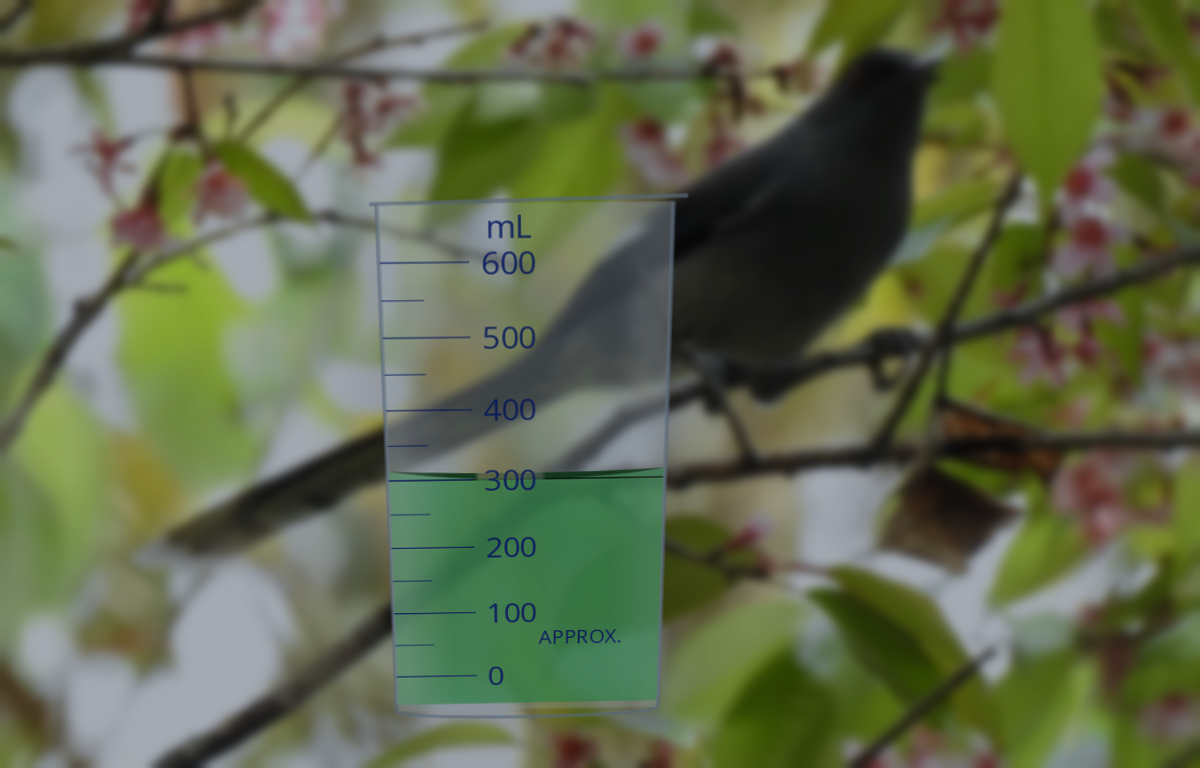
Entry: **300** mL
